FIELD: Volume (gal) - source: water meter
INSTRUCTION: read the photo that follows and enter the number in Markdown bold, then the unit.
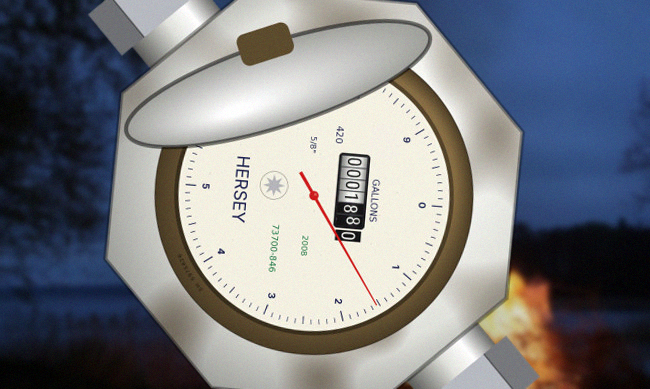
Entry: **1881.5** gal
